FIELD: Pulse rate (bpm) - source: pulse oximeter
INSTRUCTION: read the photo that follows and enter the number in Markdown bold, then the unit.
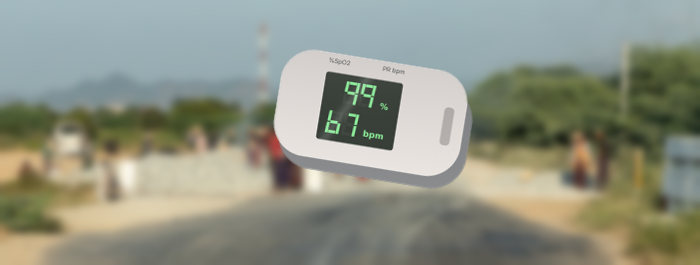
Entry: **67** bpm
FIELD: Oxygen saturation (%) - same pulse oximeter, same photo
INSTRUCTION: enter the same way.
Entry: **99** %
